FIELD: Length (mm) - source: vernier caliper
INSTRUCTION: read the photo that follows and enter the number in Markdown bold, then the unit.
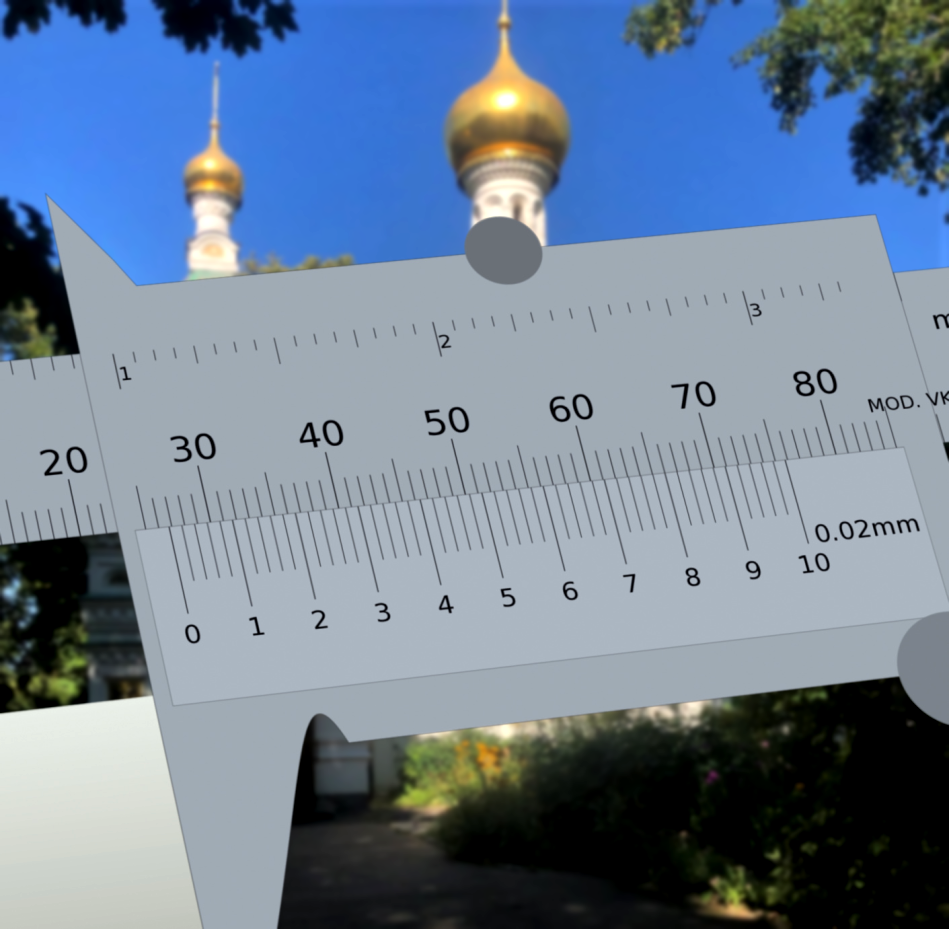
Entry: **26.8** mm
